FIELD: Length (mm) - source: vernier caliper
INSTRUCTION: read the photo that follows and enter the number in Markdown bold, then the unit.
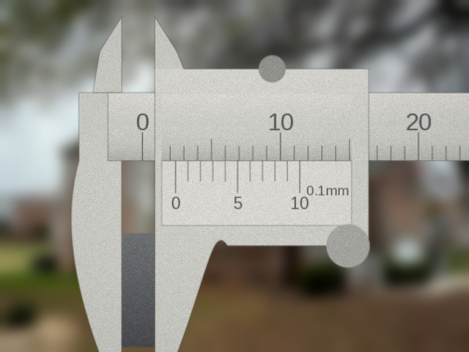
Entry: **2.4** mm
